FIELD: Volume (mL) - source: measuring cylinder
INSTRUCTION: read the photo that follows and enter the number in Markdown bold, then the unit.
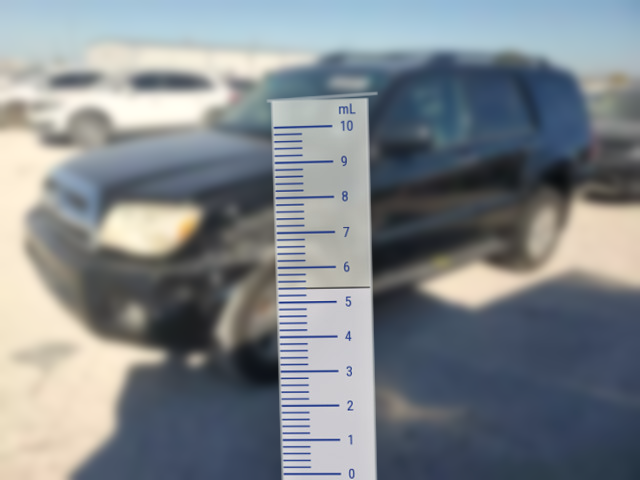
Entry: **5.4** mL
